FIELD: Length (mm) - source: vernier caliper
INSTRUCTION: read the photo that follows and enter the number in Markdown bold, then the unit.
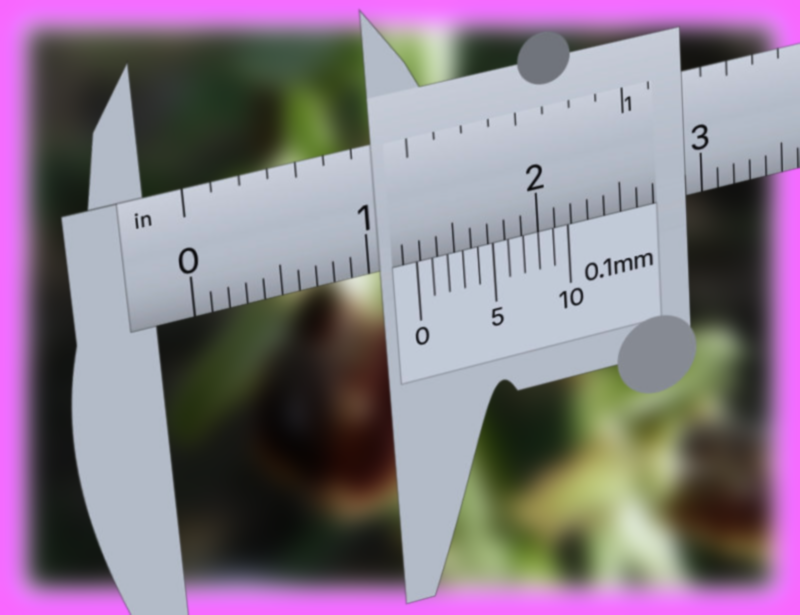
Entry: **12.8** mm
